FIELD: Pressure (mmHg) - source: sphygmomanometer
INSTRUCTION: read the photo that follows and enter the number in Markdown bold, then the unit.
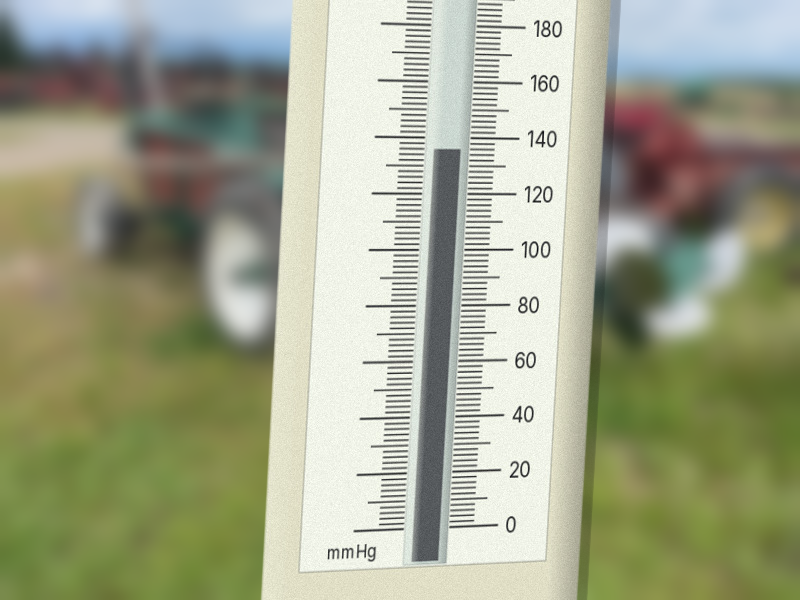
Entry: **136** mmHg
